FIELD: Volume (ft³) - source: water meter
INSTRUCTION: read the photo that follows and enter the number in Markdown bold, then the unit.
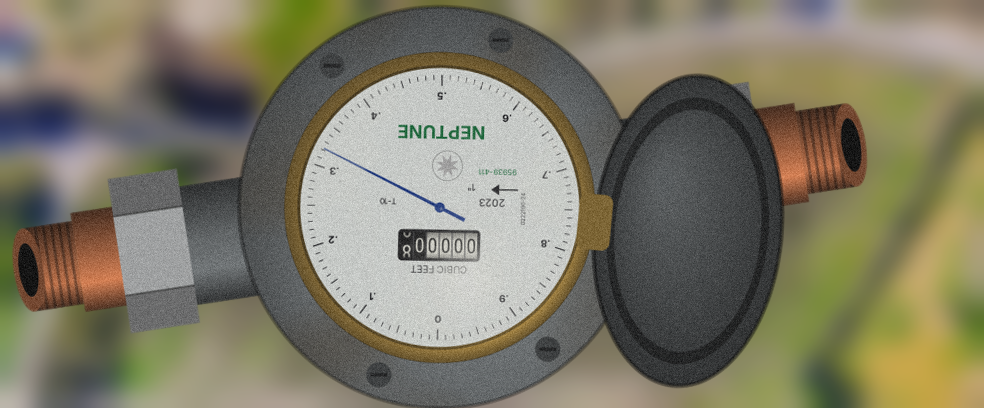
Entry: **8.32** ft³
